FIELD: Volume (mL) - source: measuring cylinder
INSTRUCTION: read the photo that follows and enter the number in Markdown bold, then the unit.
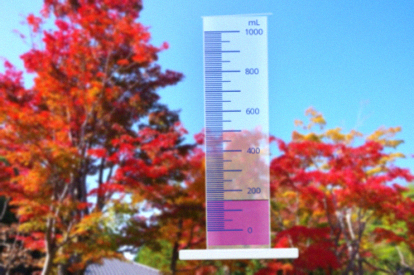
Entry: **150** mL
